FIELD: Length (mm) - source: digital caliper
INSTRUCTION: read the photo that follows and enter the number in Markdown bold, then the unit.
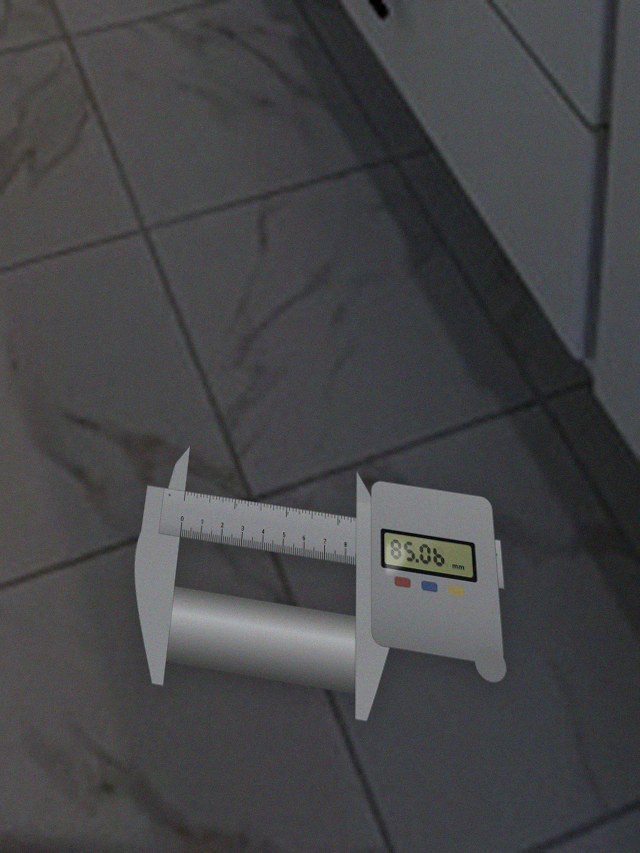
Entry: **85.06** mm
